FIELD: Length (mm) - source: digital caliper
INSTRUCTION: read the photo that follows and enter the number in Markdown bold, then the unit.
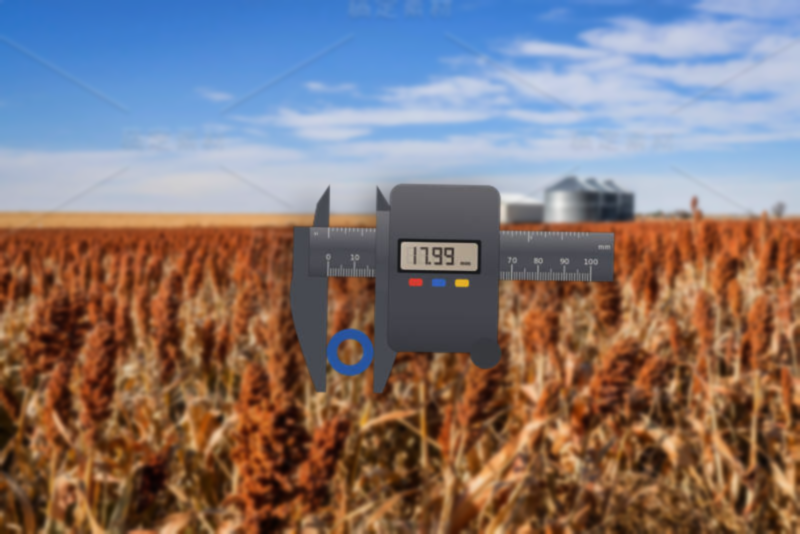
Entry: **17.99** mm
